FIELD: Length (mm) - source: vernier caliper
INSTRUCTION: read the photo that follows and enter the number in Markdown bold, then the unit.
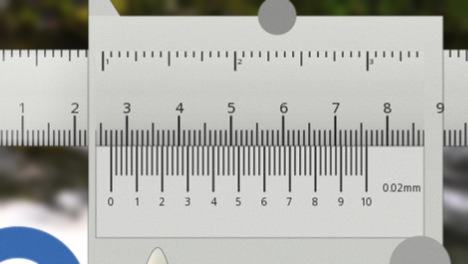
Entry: **27.0** mm
